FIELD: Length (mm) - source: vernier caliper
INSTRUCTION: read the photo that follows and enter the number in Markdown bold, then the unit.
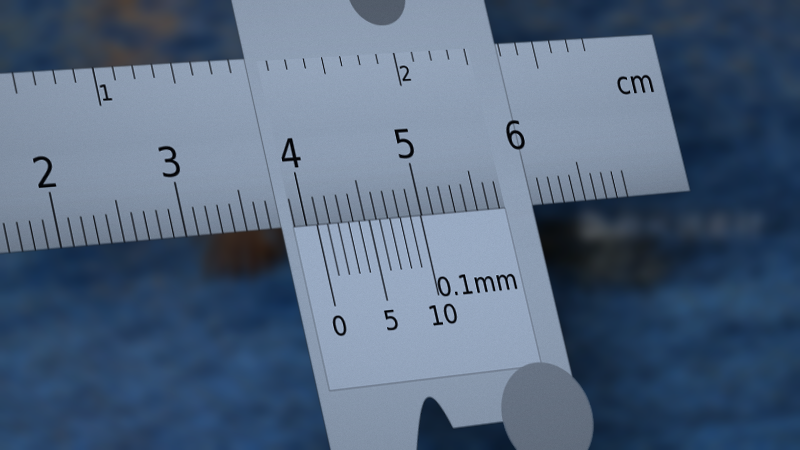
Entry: **40.9** mm
